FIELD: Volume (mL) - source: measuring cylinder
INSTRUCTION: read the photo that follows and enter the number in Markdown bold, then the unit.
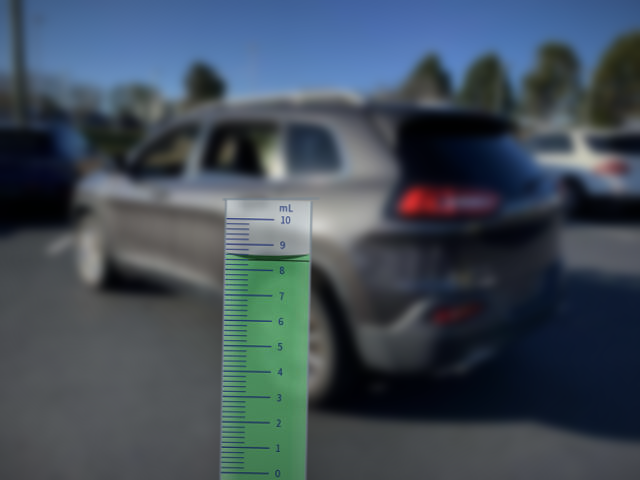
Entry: **8.4** mL
